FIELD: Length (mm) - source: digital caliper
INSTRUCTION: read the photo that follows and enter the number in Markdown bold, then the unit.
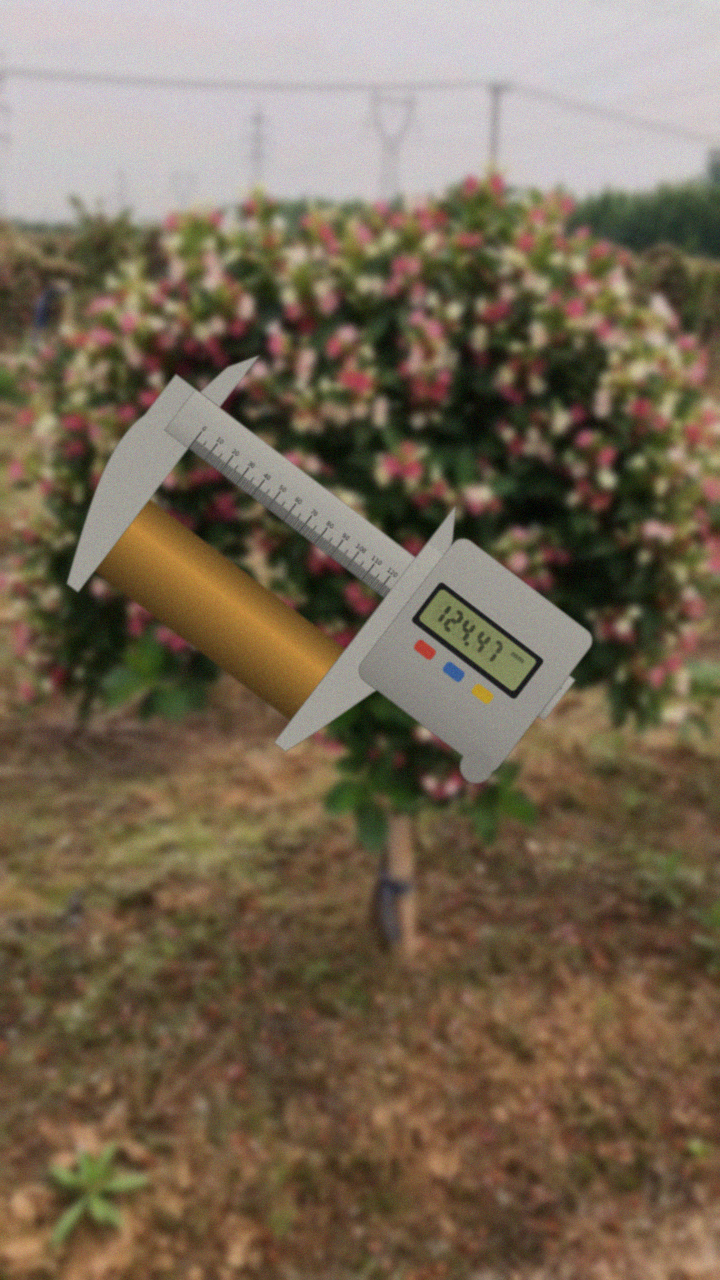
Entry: **124.47** mm
